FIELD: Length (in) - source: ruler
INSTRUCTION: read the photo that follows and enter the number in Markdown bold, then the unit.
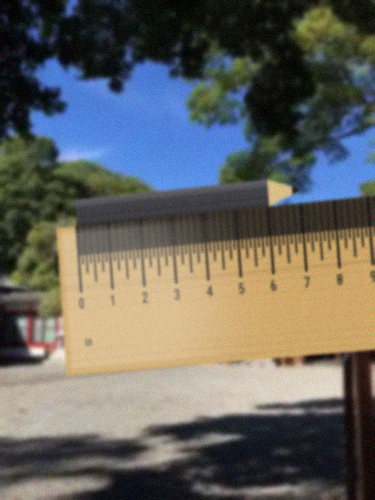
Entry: **7** in
